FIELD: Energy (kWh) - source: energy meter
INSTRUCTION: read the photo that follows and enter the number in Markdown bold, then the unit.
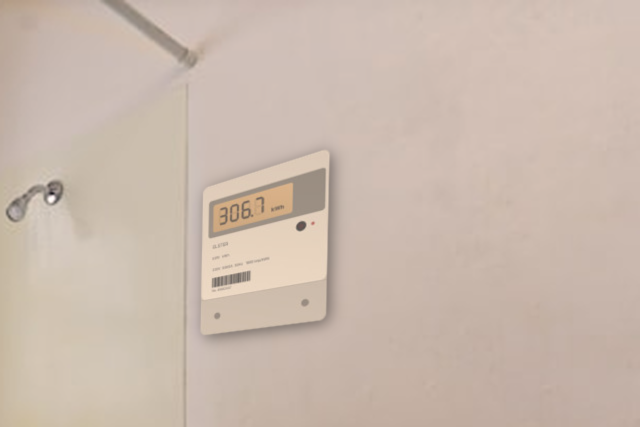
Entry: **306.7** kWh
